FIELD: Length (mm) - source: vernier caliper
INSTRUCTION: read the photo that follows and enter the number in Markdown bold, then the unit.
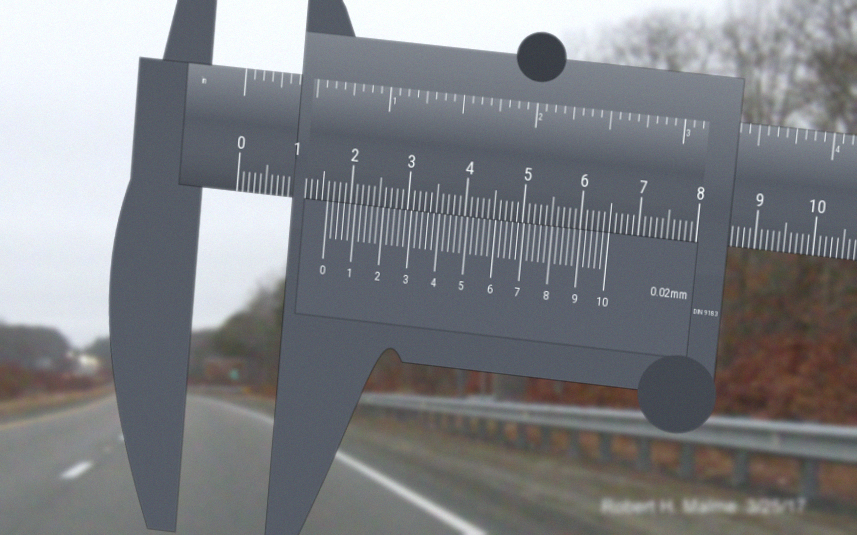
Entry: **16.0** mm
